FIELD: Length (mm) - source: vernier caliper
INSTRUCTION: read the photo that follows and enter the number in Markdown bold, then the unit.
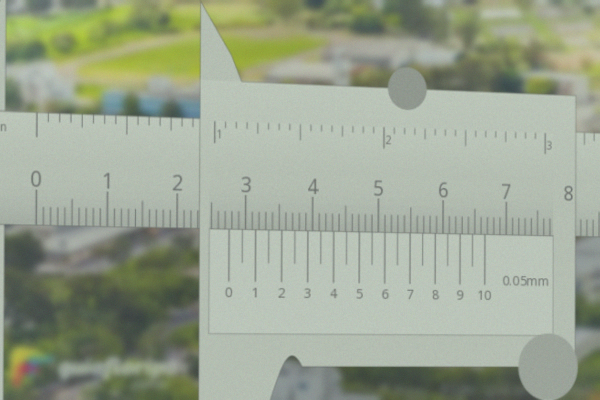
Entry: **27.6** mm
